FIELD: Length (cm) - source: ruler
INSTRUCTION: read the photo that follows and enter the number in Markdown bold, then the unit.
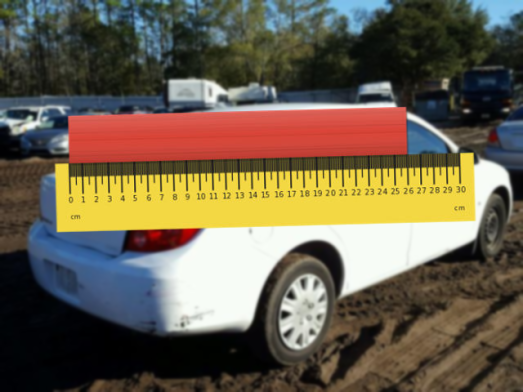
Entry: **26** cm
